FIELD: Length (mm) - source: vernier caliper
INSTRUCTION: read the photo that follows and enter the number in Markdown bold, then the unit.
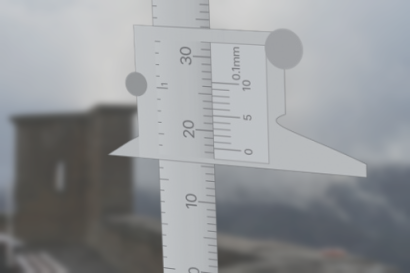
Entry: **17.6** mm
